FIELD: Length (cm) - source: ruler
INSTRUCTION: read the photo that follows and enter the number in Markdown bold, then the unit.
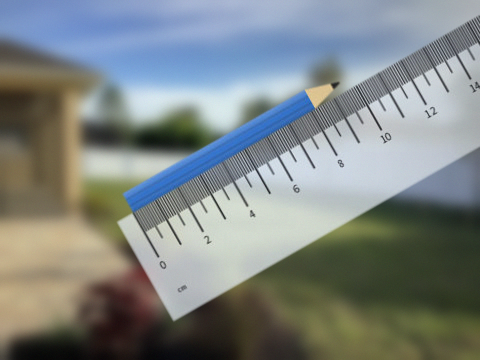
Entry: **9.5** cm
